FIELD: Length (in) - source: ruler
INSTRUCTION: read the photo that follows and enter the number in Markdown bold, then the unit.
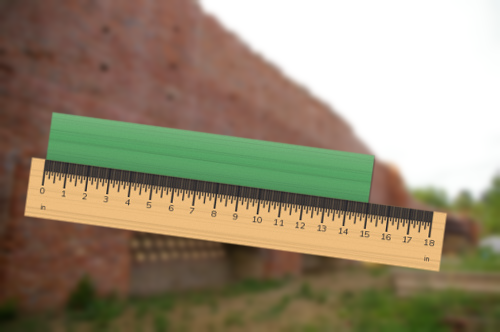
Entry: **15** in
